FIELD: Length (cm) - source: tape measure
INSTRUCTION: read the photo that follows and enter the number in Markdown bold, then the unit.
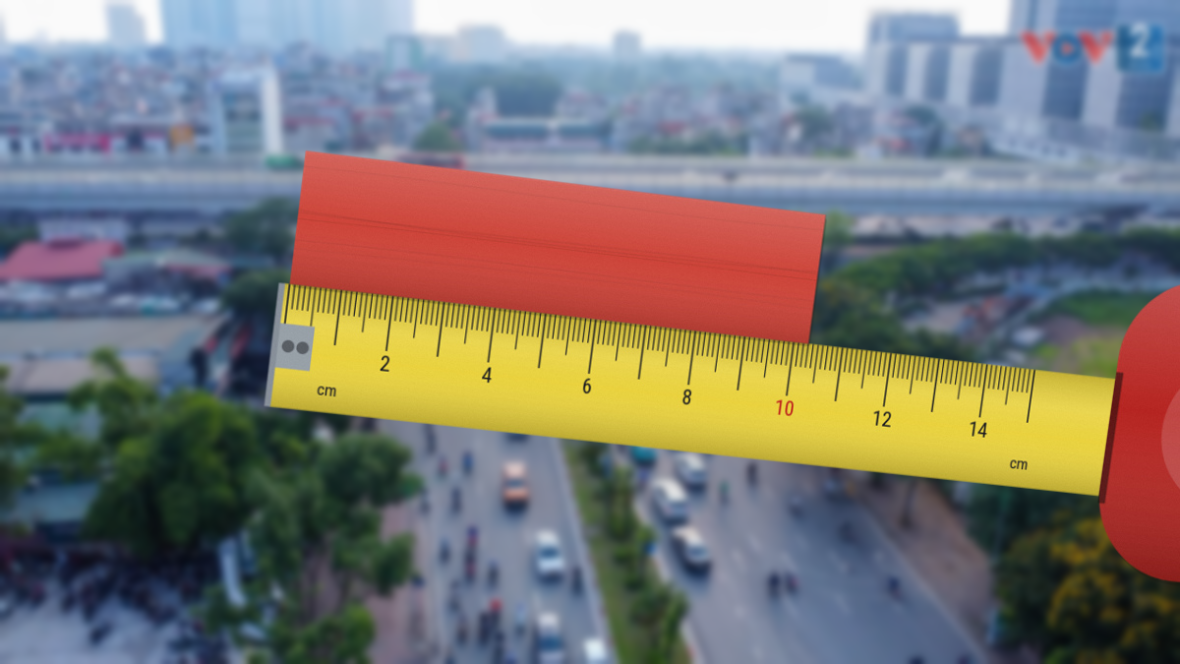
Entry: **10.3** cm
